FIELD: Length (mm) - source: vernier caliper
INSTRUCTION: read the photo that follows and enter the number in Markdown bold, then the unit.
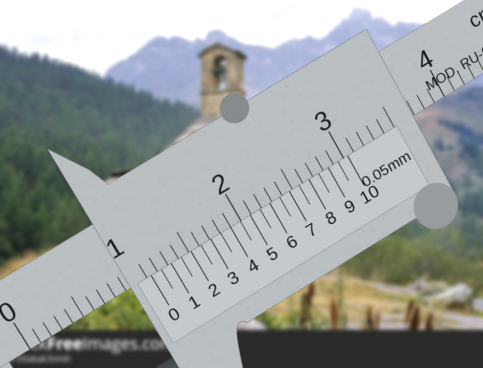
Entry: **11.4** mm
